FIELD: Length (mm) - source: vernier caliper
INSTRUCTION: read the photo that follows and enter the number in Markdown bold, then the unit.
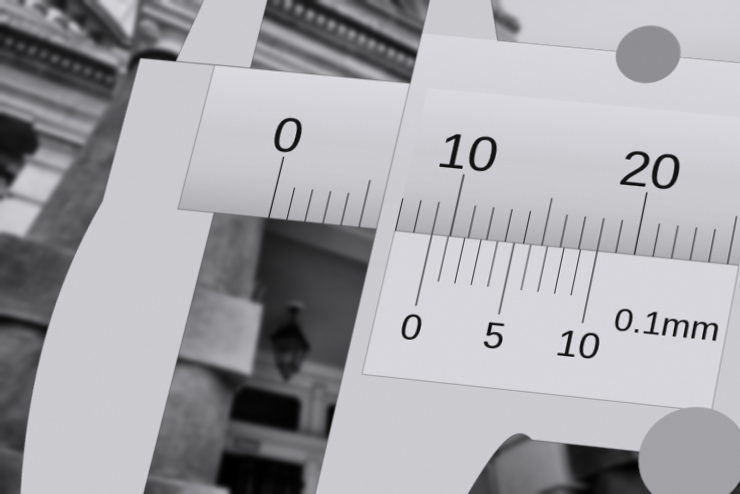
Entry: **9.0** mm
